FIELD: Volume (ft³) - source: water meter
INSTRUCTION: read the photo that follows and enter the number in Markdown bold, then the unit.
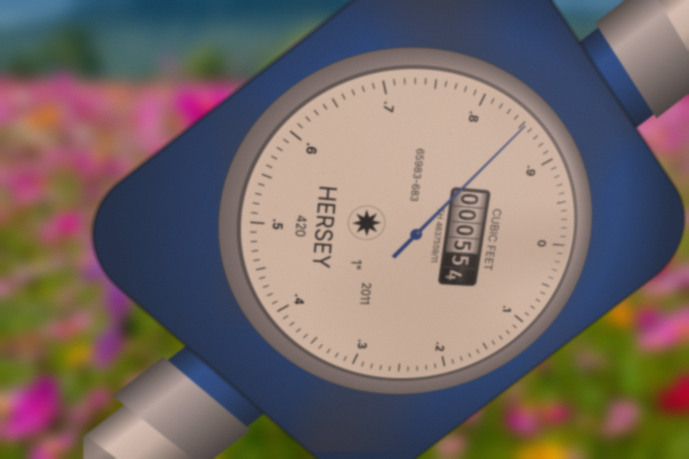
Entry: **553.85** ft³
